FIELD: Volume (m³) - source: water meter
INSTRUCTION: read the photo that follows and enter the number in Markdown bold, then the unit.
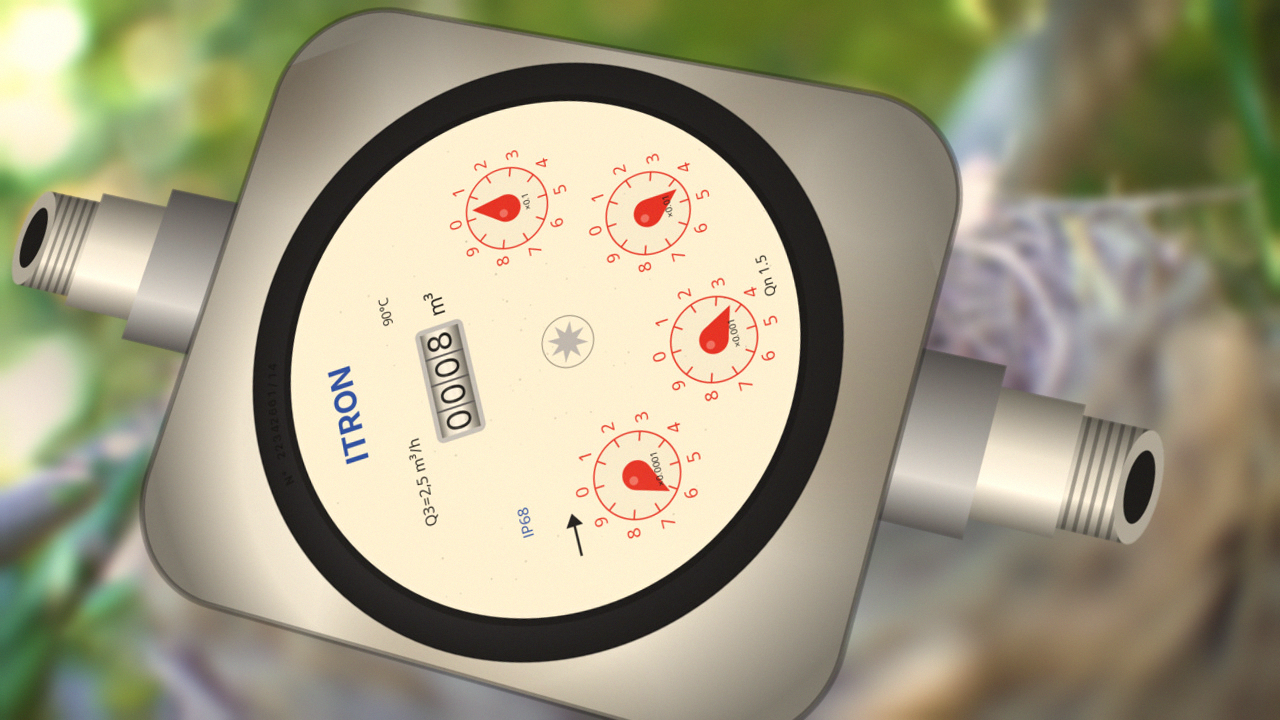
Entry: **8.0436** m³
